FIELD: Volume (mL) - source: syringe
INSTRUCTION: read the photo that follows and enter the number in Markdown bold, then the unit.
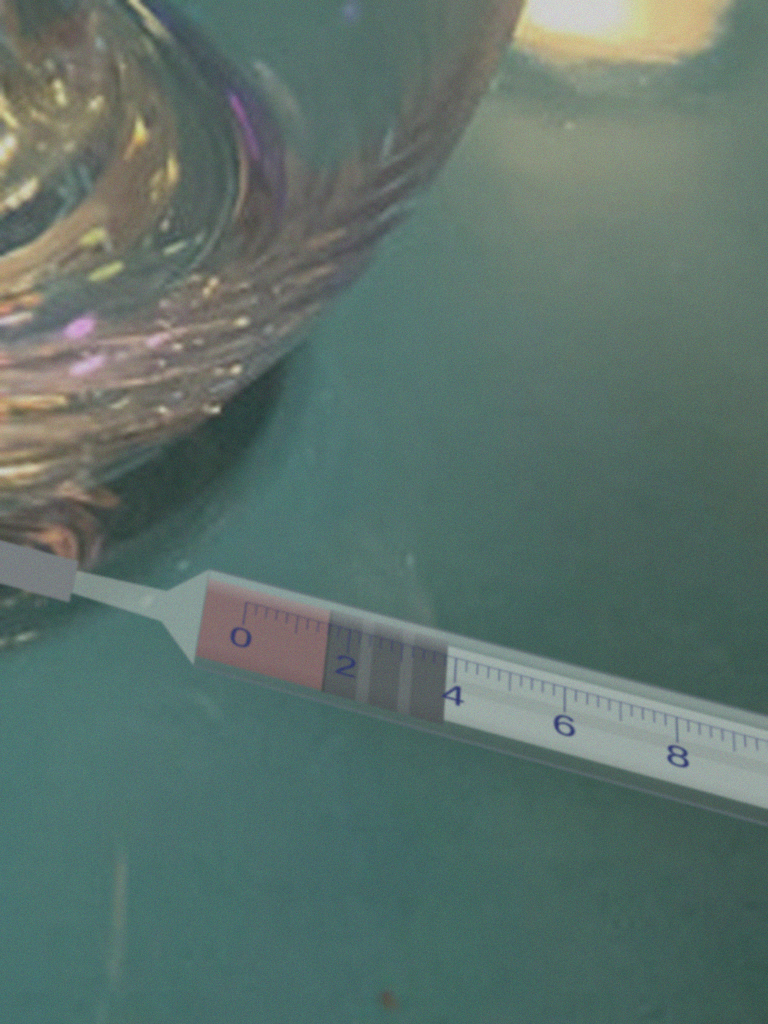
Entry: **1.6** mL
